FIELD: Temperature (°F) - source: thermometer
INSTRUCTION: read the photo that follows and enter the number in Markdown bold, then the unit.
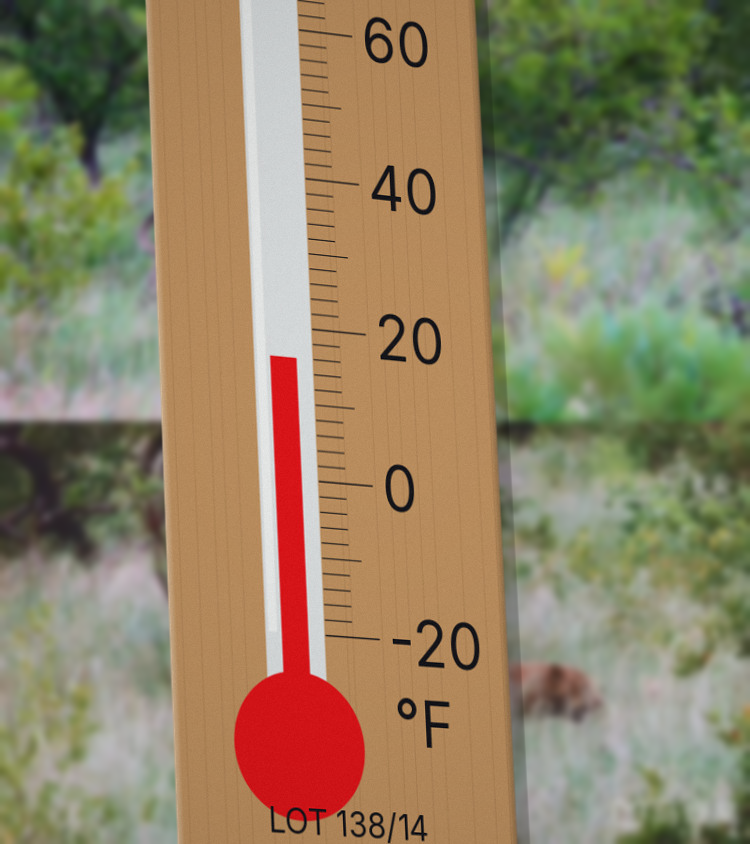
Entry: **16** °F
